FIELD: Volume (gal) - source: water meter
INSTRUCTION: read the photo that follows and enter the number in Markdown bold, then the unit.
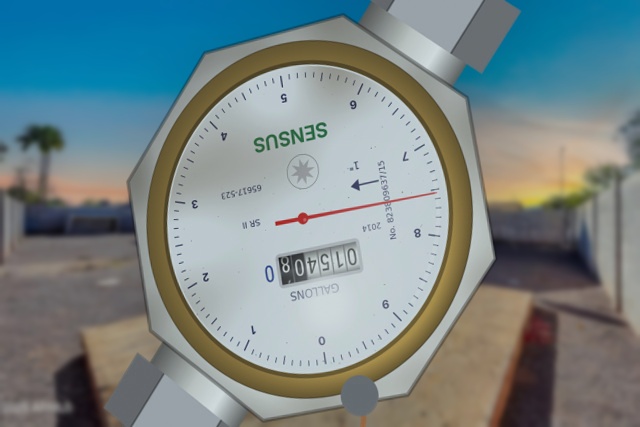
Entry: **154077.5** gal
